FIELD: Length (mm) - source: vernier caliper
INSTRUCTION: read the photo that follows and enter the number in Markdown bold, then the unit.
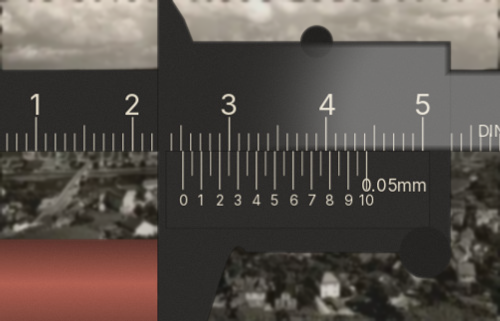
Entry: **25.2** mm
